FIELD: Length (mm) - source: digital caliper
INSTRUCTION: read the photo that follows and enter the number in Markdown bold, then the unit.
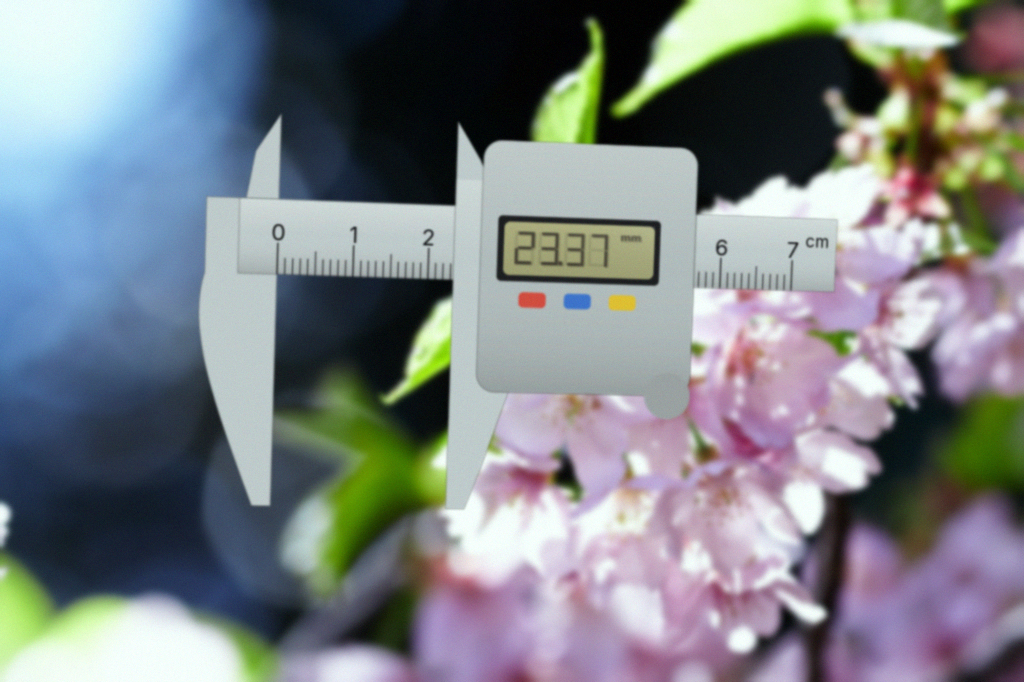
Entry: **23.37** mm
